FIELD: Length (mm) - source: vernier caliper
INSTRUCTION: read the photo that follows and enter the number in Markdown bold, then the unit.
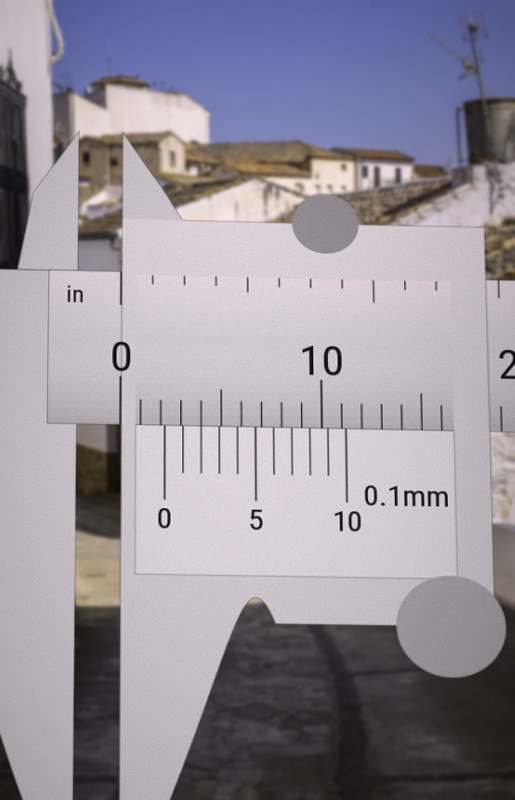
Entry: **2.2** mm
